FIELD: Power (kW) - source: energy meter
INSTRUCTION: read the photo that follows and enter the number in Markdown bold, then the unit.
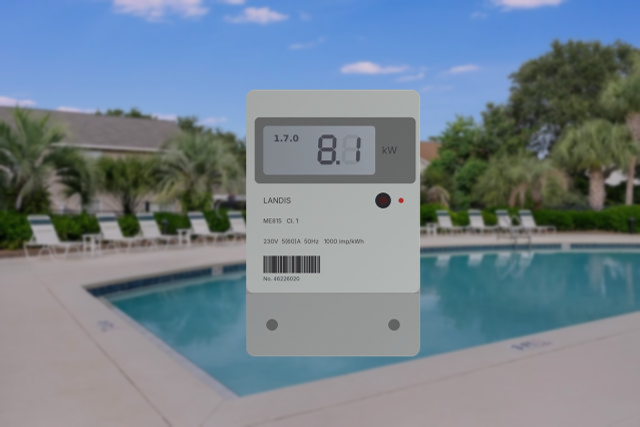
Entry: **8.1** kW
